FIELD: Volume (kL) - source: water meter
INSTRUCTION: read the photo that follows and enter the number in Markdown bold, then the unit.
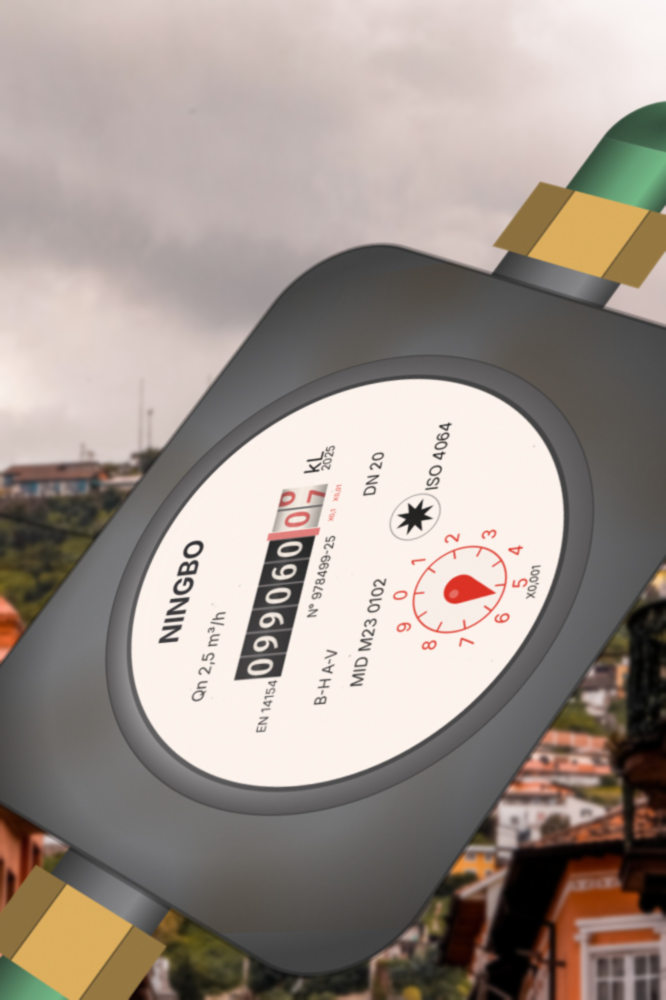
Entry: **99060.065** kL
